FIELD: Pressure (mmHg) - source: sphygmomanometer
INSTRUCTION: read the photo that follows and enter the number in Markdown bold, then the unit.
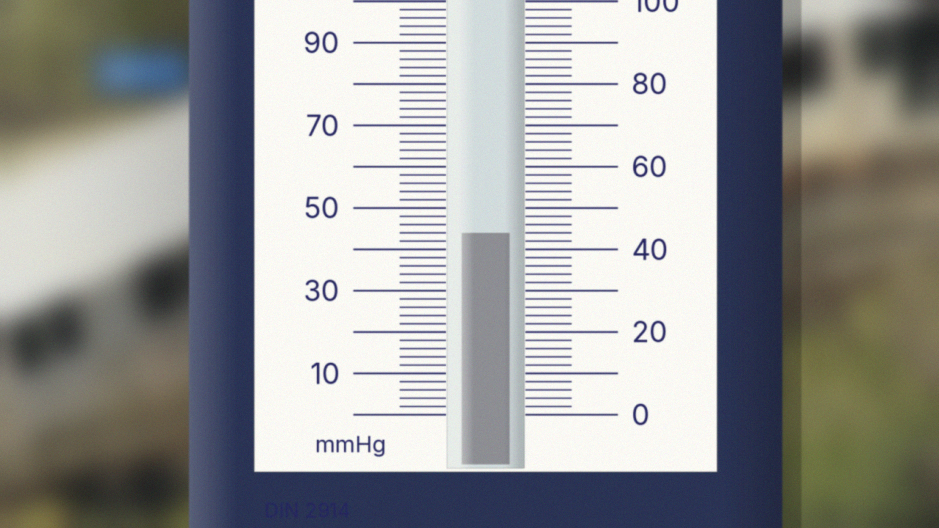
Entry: **44** mmHg
